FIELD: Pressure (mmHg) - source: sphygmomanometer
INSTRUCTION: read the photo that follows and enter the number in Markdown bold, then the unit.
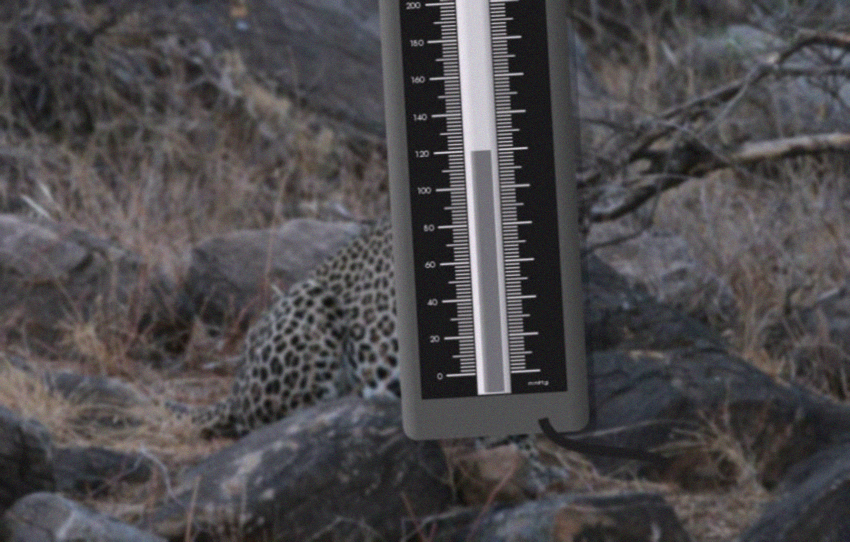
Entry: **120** mmHg
